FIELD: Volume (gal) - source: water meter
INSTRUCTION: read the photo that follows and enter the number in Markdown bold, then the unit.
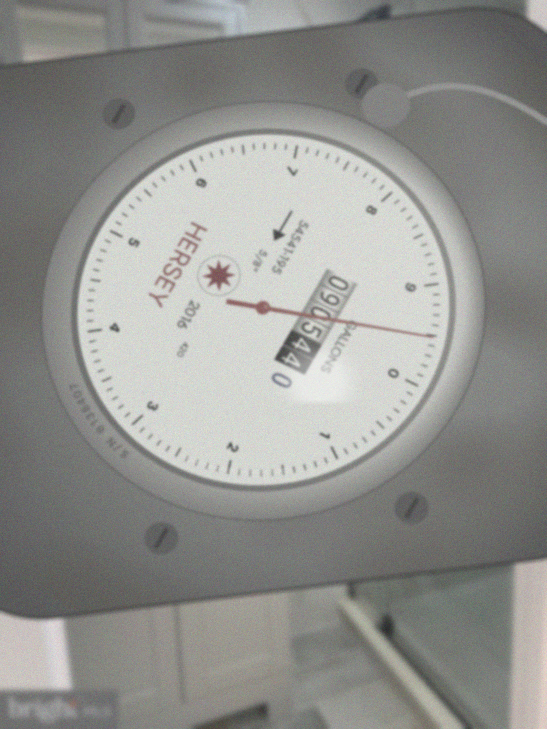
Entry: **905439.5** gal
